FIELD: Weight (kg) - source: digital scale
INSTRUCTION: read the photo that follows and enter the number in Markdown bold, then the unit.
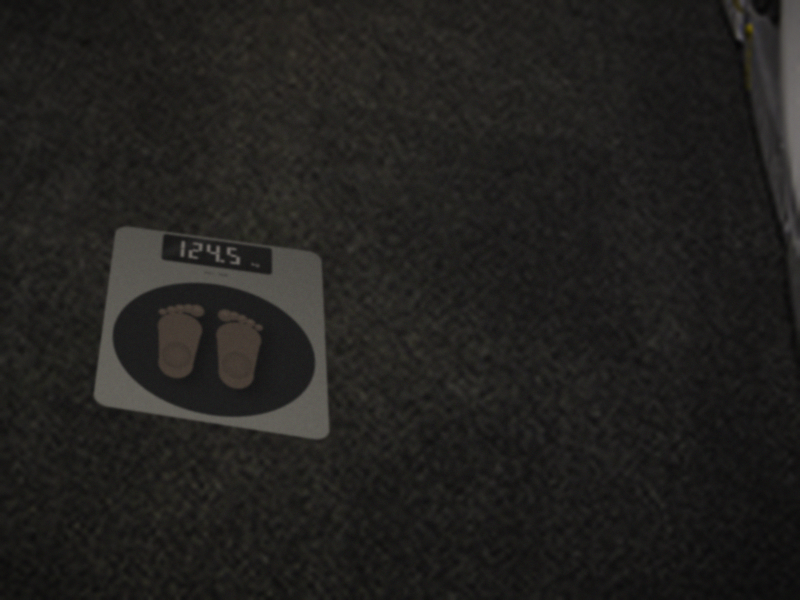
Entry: **124.5** kg
